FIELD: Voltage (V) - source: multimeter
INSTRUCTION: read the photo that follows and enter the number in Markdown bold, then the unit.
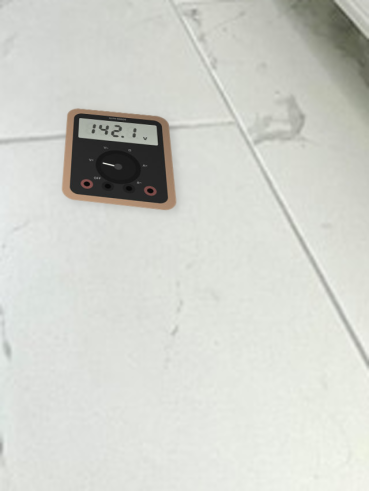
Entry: **142.1** V
